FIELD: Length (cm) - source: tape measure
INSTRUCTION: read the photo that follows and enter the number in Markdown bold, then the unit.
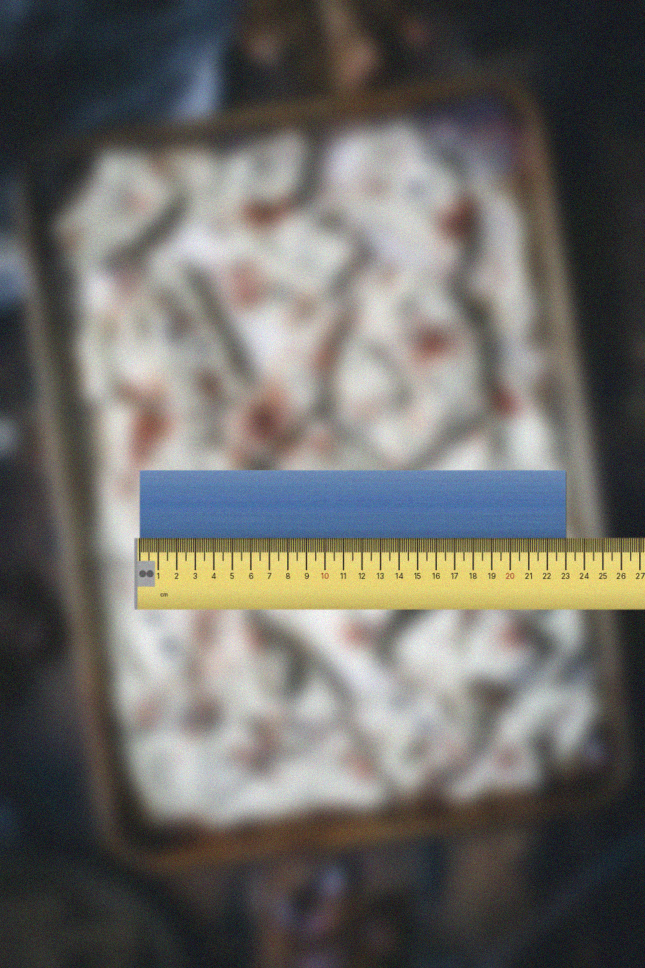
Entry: **23** cm
